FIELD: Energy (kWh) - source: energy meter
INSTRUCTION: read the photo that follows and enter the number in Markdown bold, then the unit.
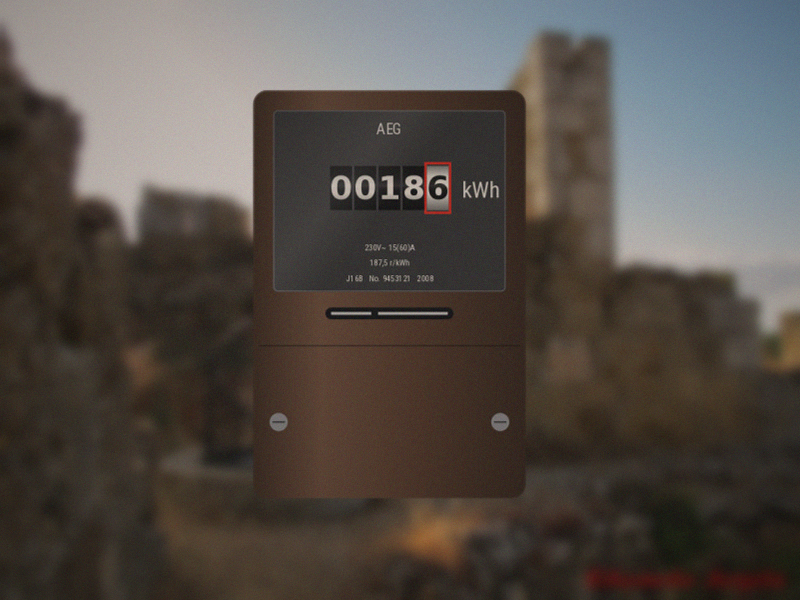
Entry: **18.6** kWh
